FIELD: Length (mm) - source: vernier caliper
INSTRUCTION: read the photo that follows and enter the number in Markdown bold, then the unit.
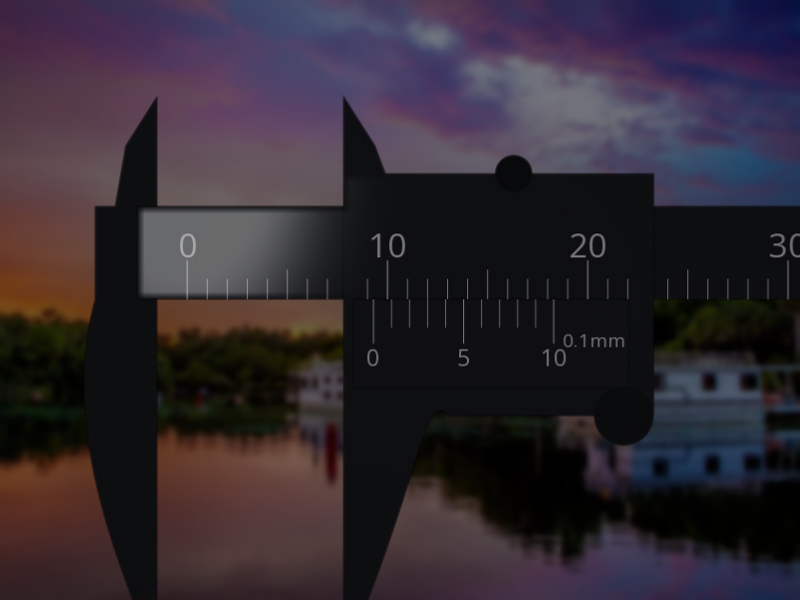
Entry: **9.3** mm
